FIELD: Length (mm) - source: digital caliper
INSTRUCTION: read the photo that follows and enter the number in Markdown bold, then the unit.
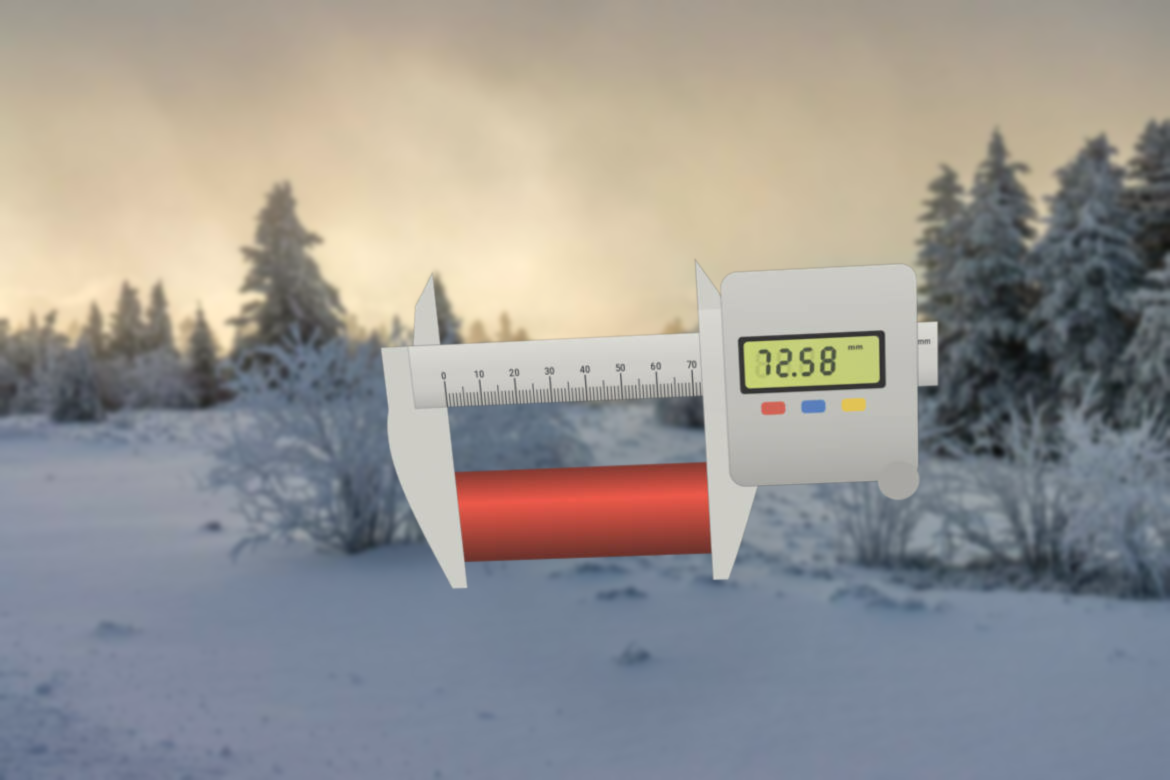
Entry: **72.58** mm
